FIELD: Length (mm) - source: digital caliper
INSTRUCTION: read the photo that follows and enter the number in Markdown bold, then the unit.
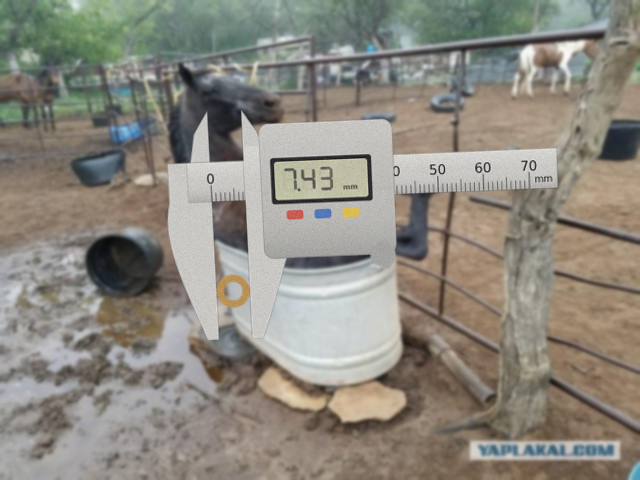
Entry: **7.43** mm
